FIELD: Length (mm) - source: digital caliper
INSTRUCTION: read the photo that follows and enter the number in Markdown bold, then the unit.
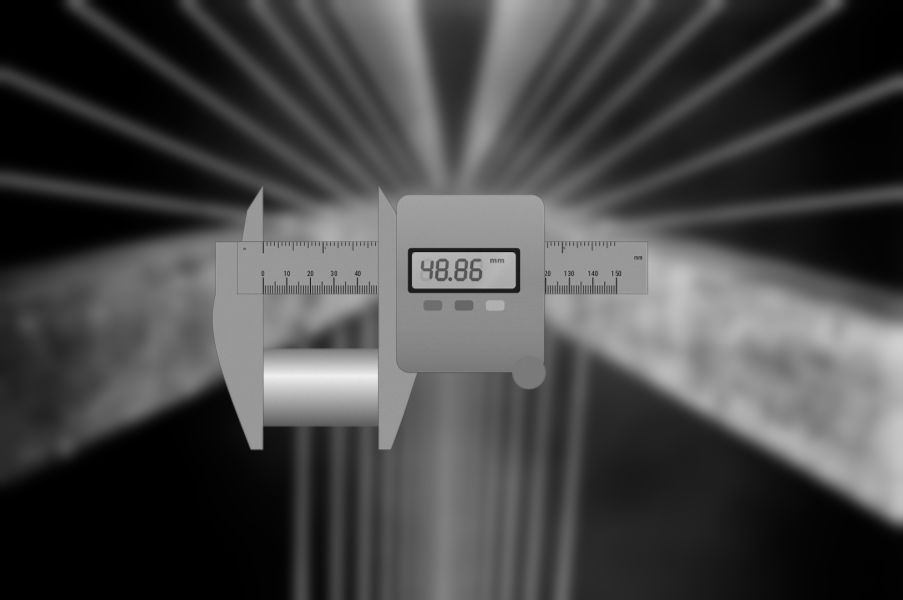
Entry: **48.86** mm
